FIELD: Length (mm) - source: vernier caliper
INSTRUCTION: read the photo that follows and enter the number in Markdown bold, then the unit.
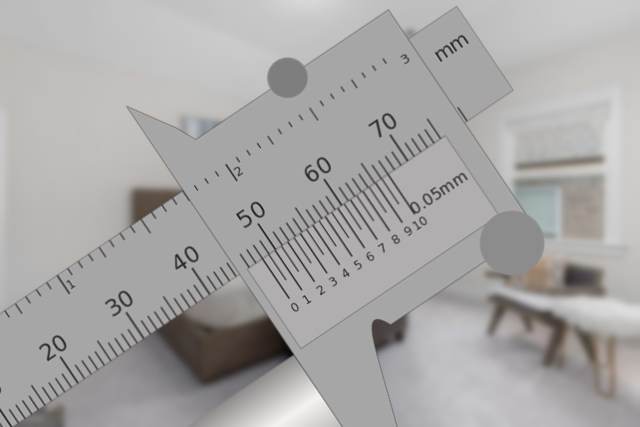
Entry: **48.0** mm
